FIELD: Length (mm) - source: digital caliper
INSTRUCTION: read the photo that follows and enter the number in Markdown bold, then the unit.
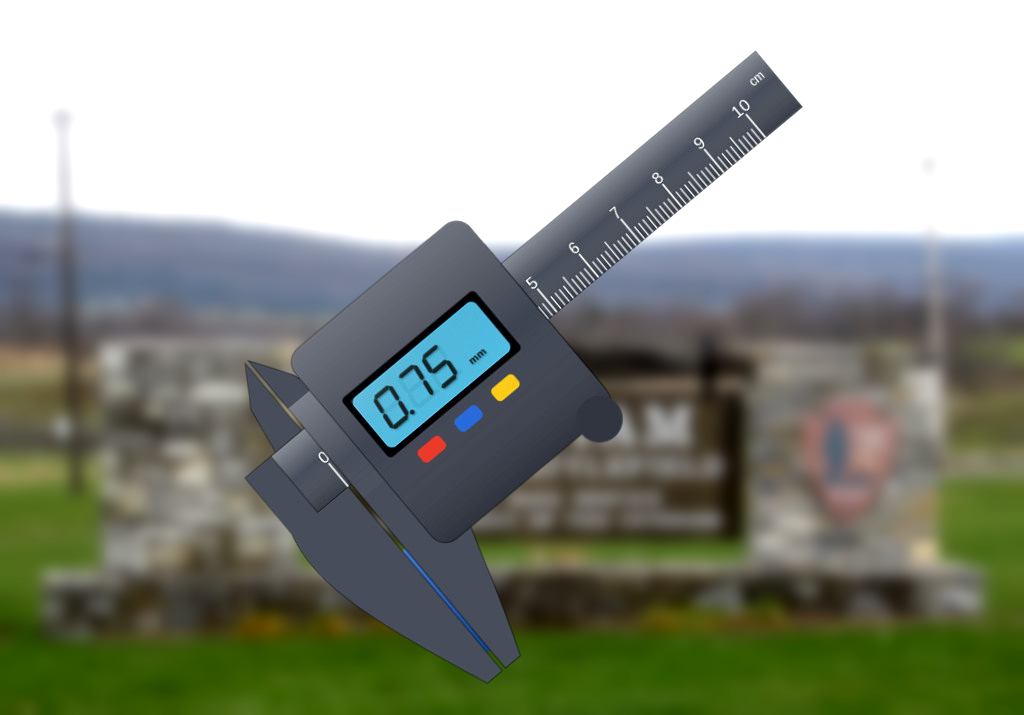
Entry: **0.75** mm
